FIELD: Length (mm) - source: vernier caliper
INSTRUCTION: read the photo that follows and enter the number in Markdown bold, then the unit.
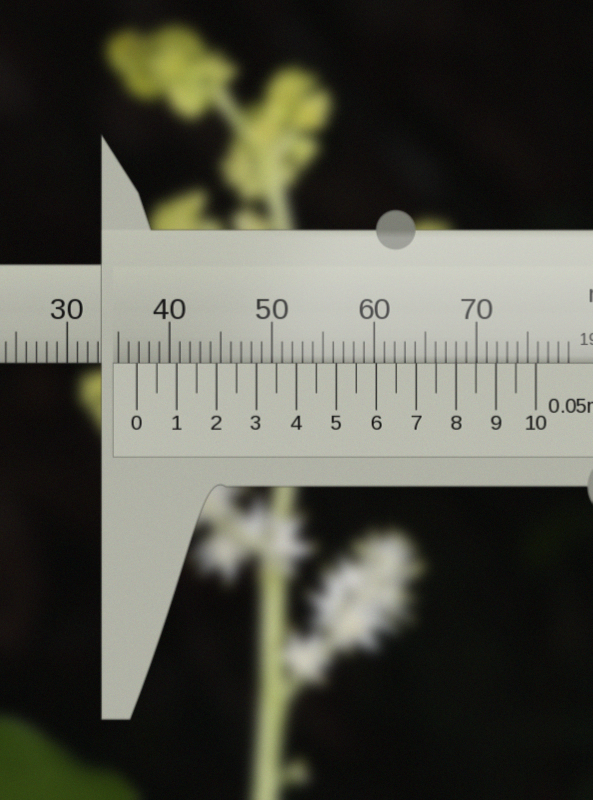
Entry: **36.8** mm
